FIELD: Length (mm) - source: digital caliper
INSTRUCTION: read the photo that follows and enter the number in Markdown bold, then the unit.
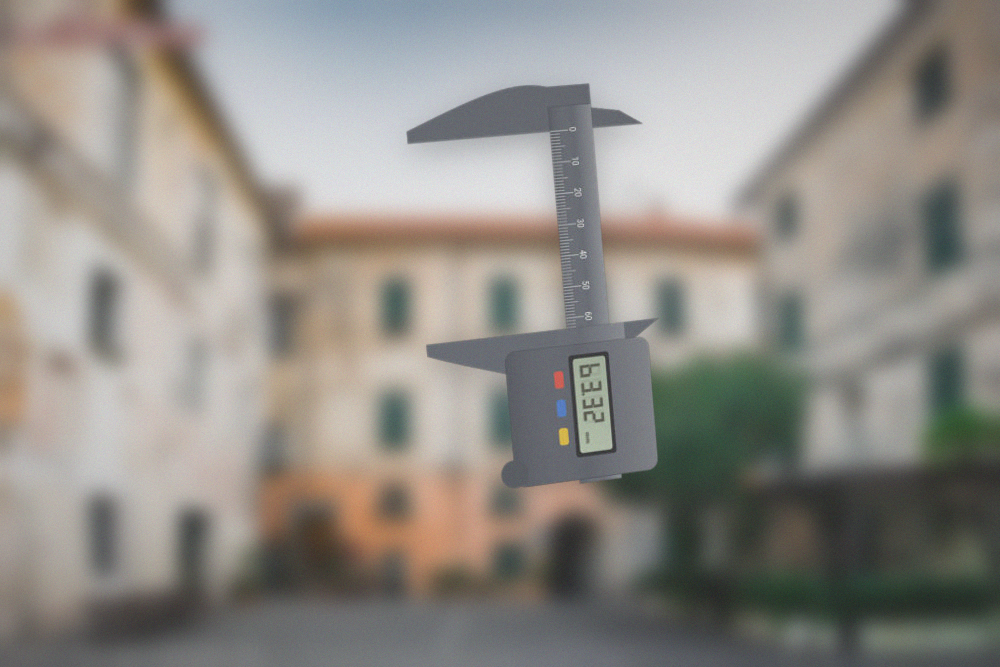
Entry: **63.32** mm
